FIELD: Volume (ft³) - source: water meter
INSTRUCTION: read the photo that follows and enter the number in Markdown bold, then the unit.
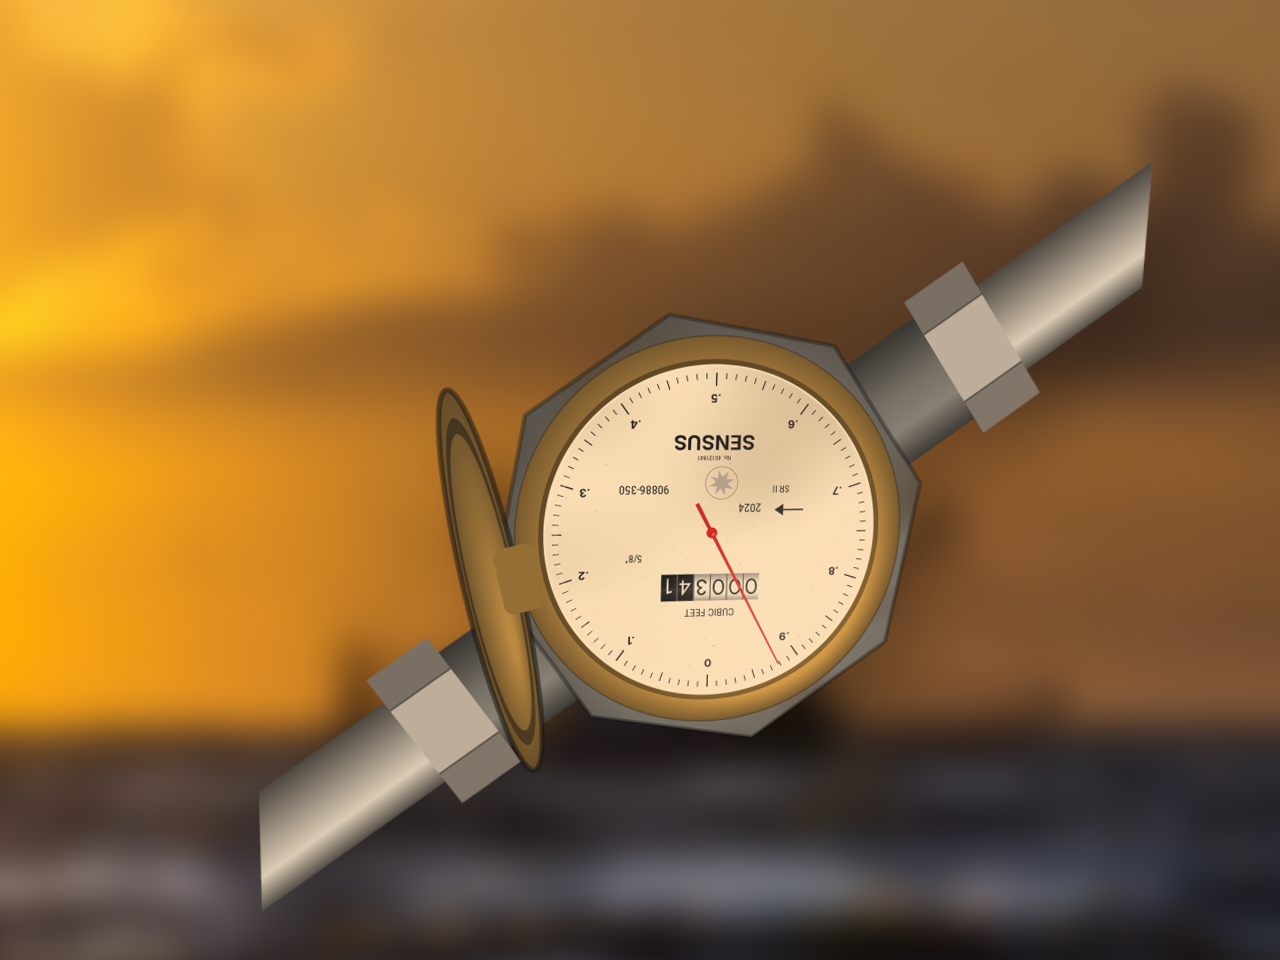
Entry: **340.92** ft³
